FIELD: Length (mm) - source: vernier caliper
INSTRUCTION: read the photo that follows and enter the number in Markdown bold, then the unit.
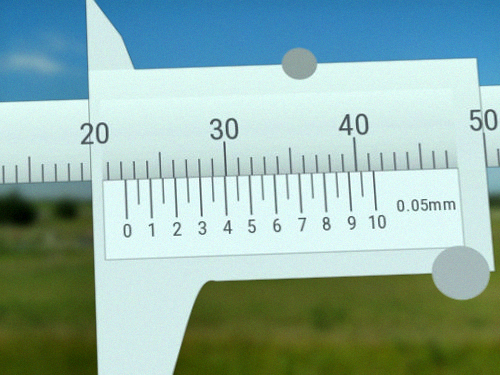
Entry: **22.3** mm
